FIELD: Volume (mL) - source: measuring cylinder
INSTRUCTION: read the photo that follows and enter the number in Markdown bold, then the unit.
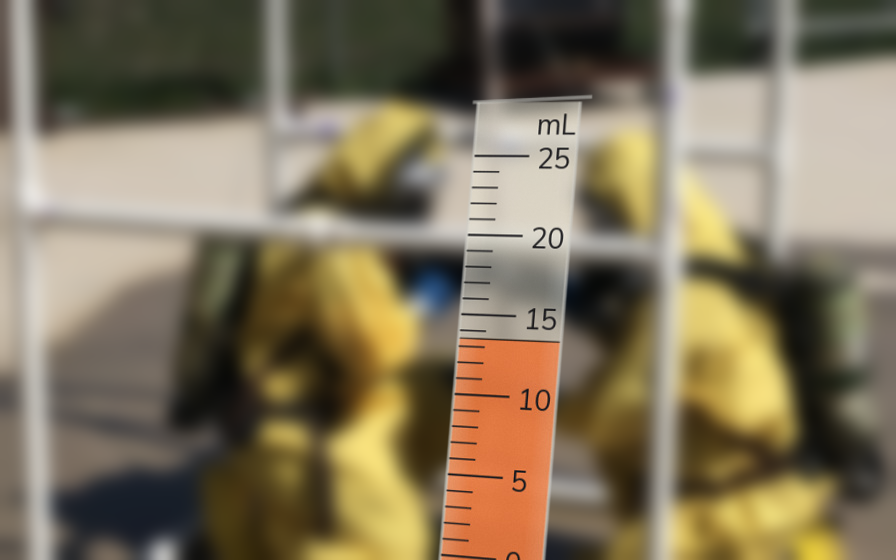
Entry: **13.5** mL
